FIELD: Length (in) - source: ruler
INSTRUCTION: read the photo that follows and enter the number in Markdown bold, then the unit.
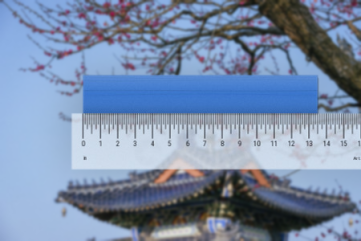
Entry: **13.5** in
